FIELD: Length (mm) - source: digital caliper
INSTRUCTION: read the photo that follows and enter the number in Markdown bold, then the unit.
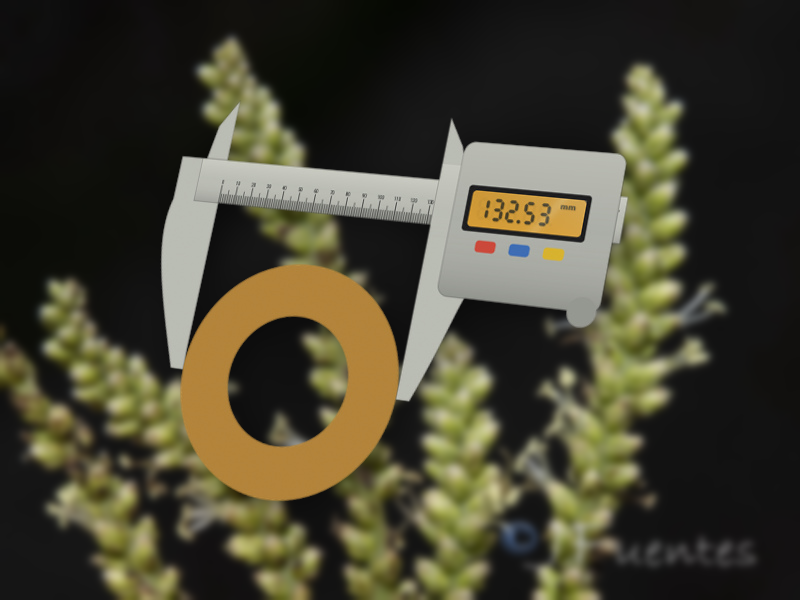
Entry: **132.53** mm
